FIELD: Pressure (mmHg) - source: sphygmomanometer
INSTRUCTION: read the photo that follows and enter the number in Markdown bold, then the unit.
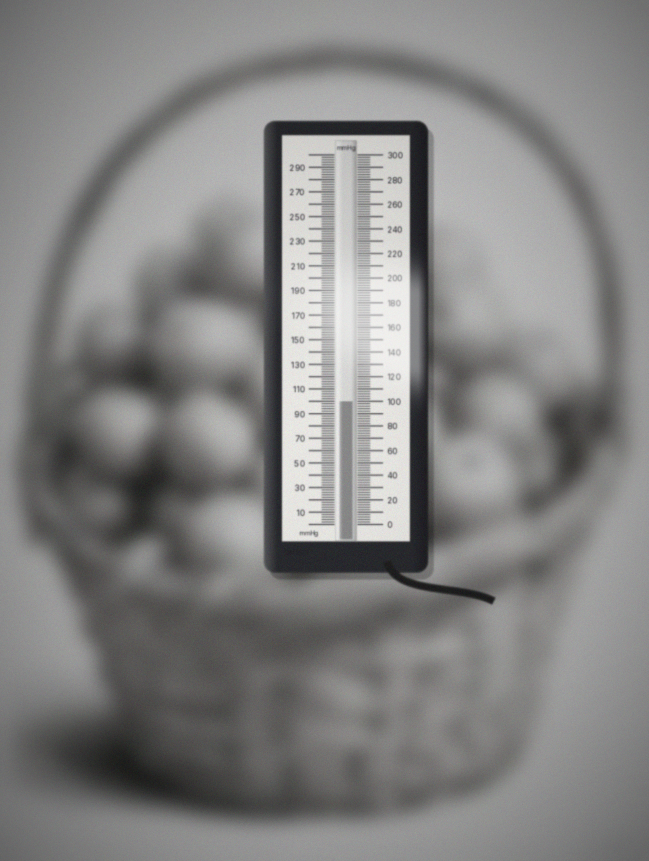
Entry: **100** mmHg
